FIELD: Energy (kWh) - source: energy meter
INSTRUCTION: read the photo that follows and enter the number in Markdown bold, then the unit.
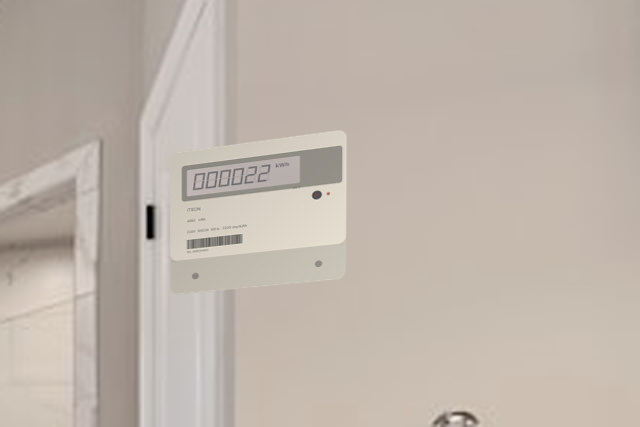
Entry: **22** kWh
